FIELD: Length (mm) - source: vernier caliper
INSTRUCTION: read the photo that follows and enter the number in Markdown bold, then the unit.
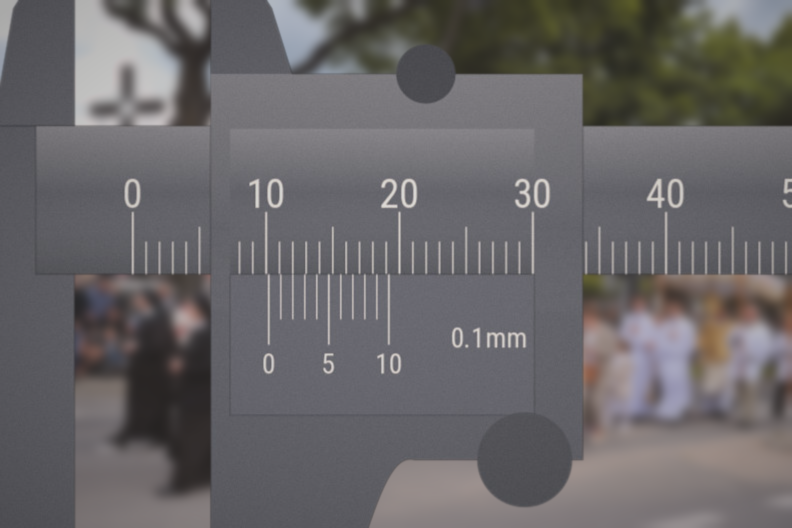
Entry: **10.2** mm
